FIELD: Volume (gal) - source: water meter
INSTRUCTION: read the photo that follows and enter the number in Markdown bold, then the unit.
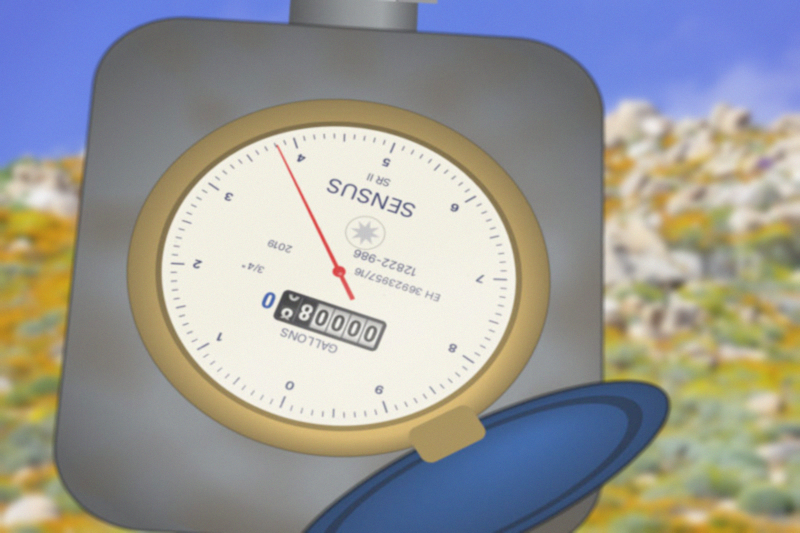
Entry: **883.8** gal
